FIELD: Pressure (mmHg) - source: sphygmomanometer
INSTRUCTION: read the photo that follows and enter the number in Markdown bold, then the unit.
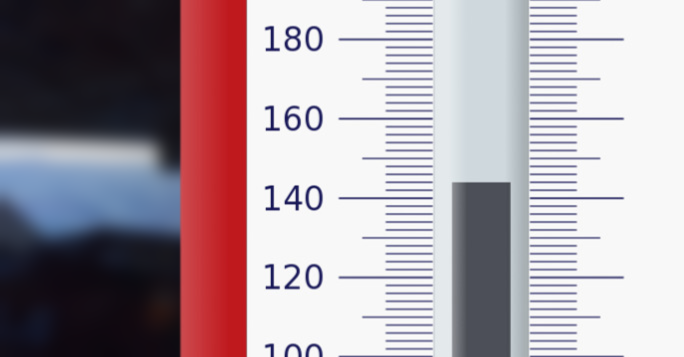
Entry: **144** mmHg
